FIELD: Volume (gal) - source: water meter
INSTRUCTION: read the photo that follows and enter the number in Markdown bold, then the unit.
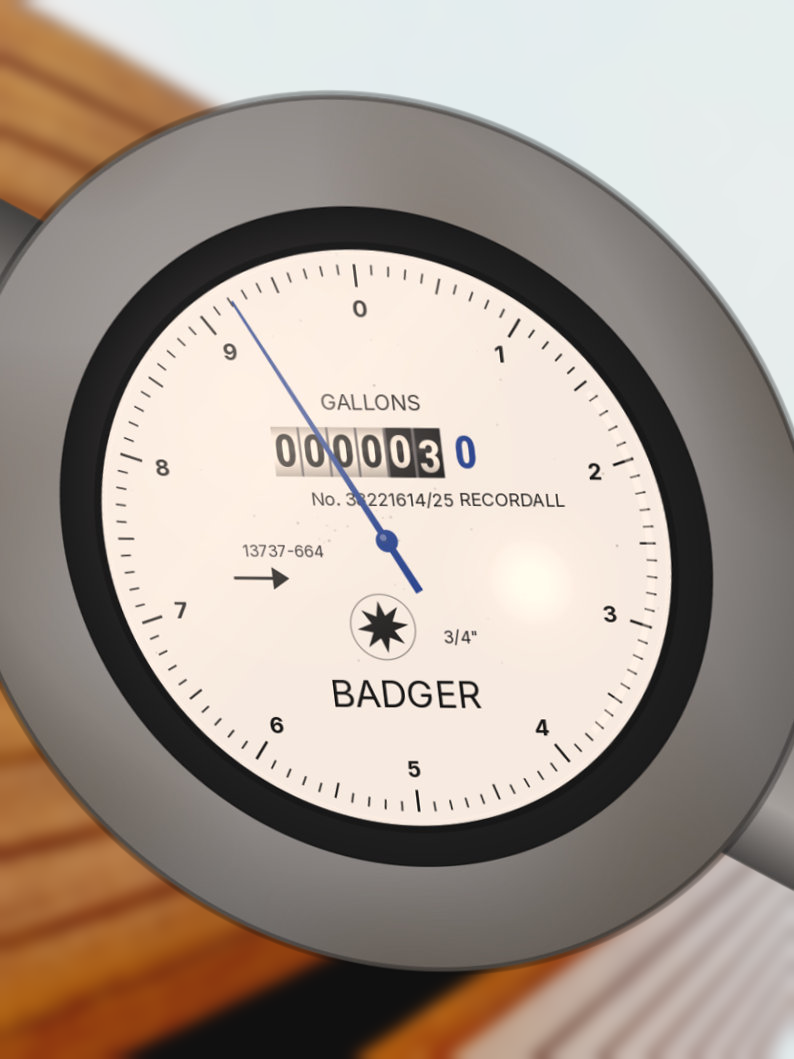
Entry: **29.2** gal
